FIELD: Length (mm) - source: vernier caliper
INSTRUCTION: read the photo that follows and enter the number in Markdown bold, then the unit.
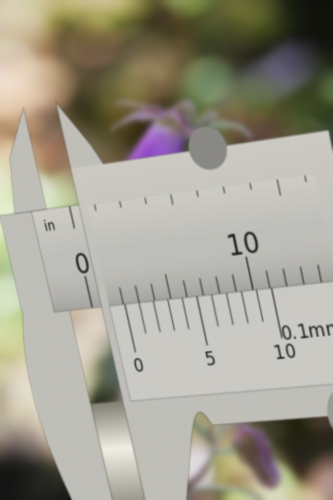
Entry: **2.1** mm
